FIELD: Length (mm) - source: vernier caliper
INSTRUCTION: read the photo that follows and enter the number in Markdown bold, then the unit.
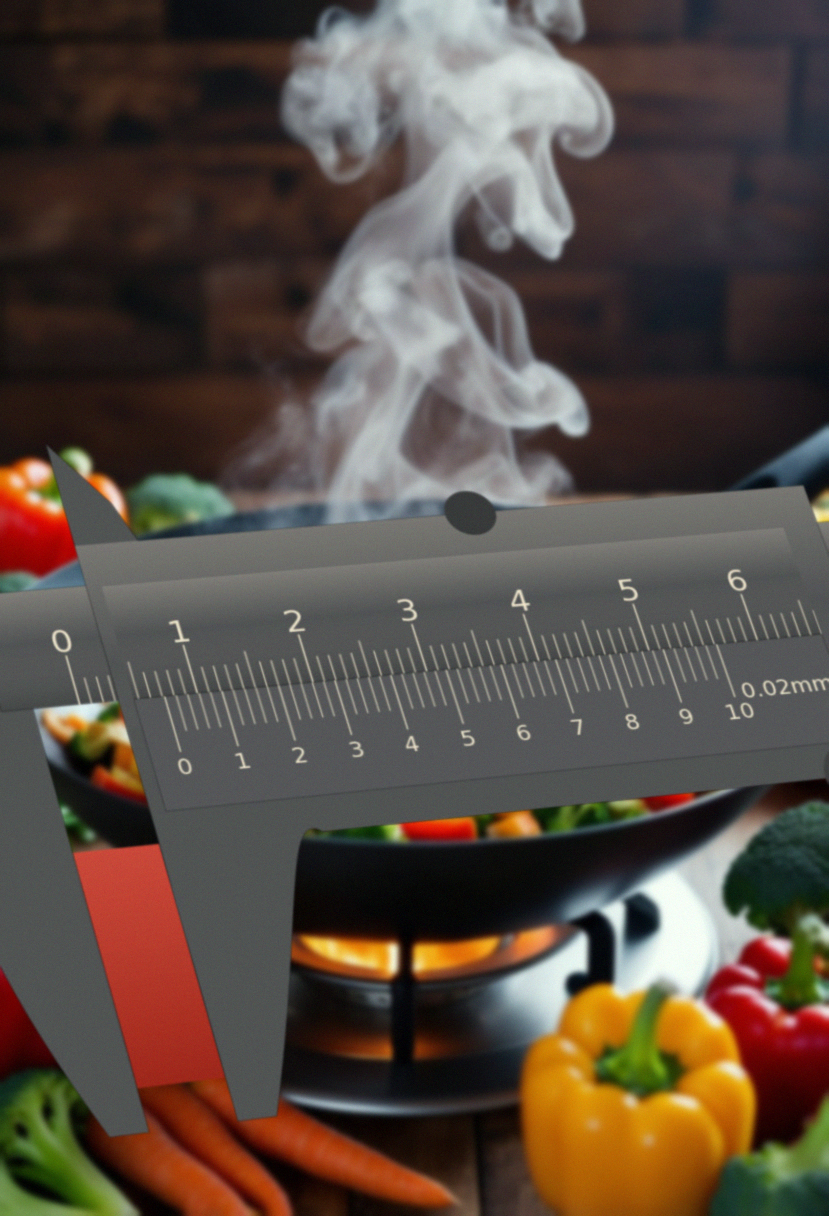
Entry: **7.2** mm
